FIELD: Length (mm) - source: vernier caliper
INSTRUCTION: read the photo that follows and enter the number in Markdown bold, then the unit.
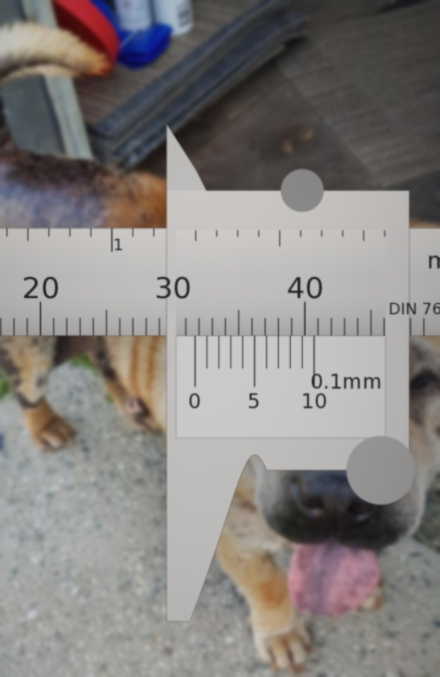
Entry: **31.7** mm
